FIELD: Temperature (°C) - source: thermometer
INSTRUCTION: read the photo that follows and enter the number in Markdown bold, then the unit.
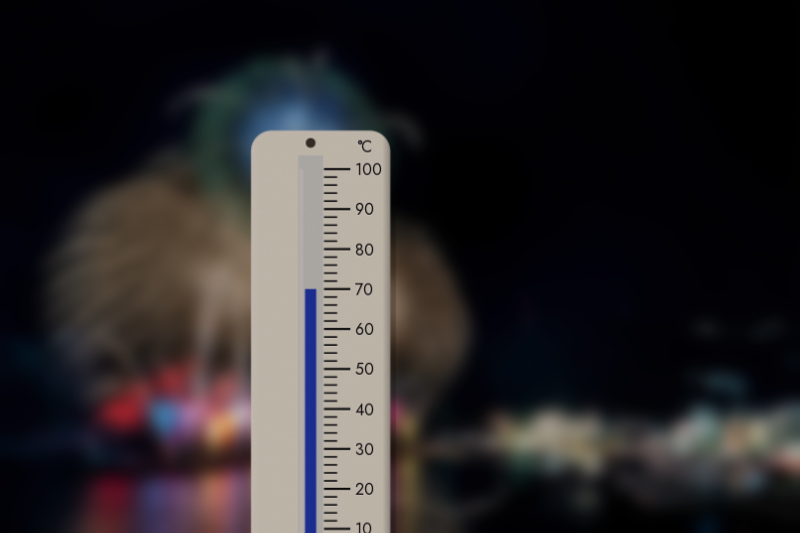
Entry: **70** °C
